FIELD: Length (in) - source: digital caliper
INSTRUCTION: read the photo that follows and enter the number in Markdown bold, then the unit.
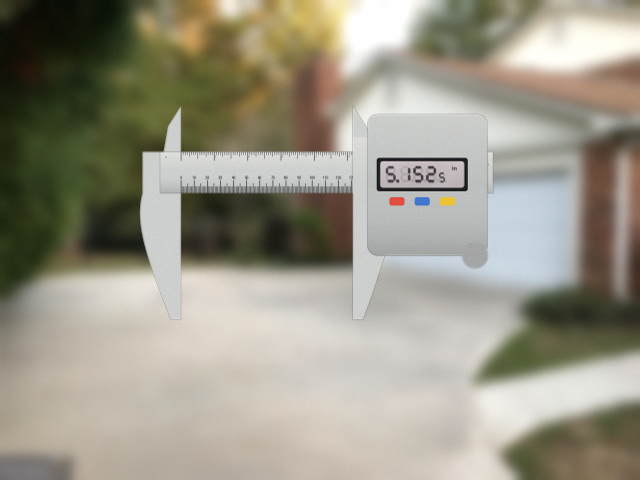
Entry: **5.1525** in
